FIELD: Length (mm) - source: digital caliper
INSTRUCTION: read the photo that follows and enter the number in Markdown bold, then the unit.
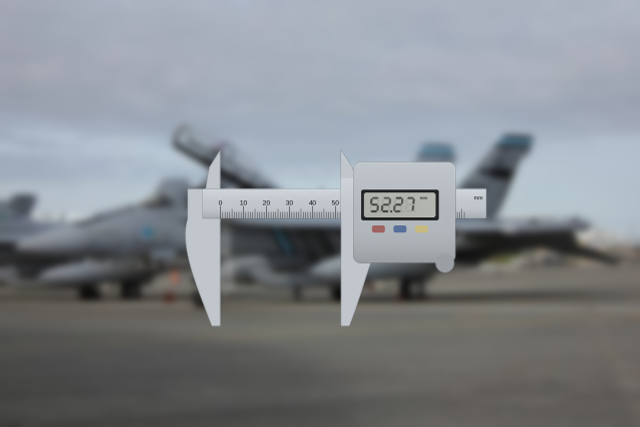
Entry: **52.27** mm
